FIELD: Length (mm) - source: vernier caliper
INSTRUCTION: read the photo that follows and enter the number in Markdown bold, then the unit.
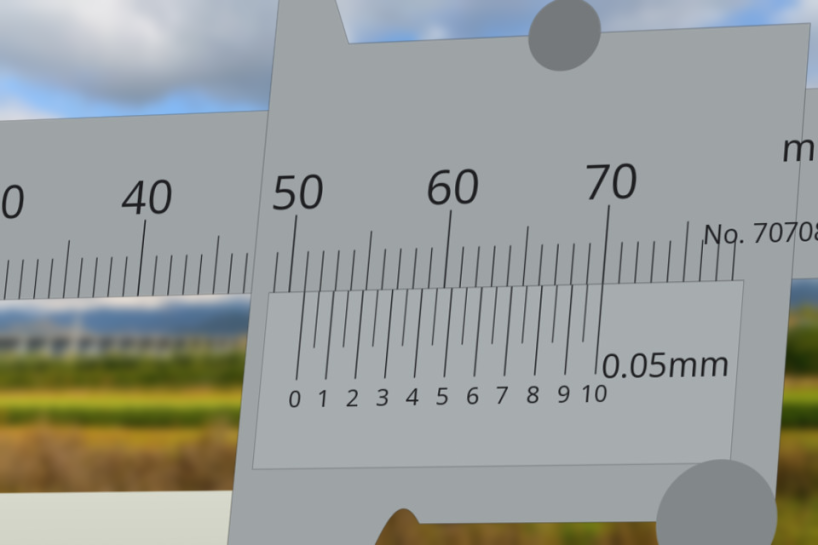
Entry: **51.0** mm
